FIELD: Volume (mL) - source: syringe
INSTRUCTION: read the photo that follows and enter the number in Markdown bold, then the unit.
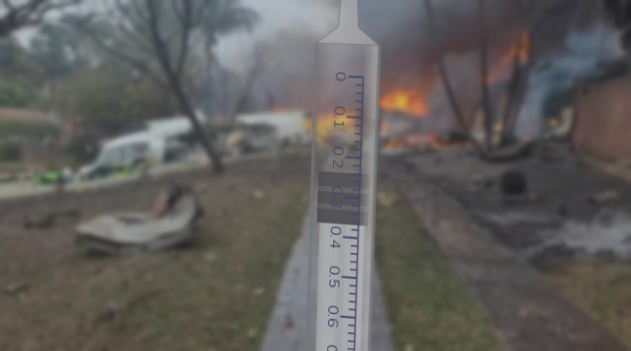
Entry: **0.24** mL
